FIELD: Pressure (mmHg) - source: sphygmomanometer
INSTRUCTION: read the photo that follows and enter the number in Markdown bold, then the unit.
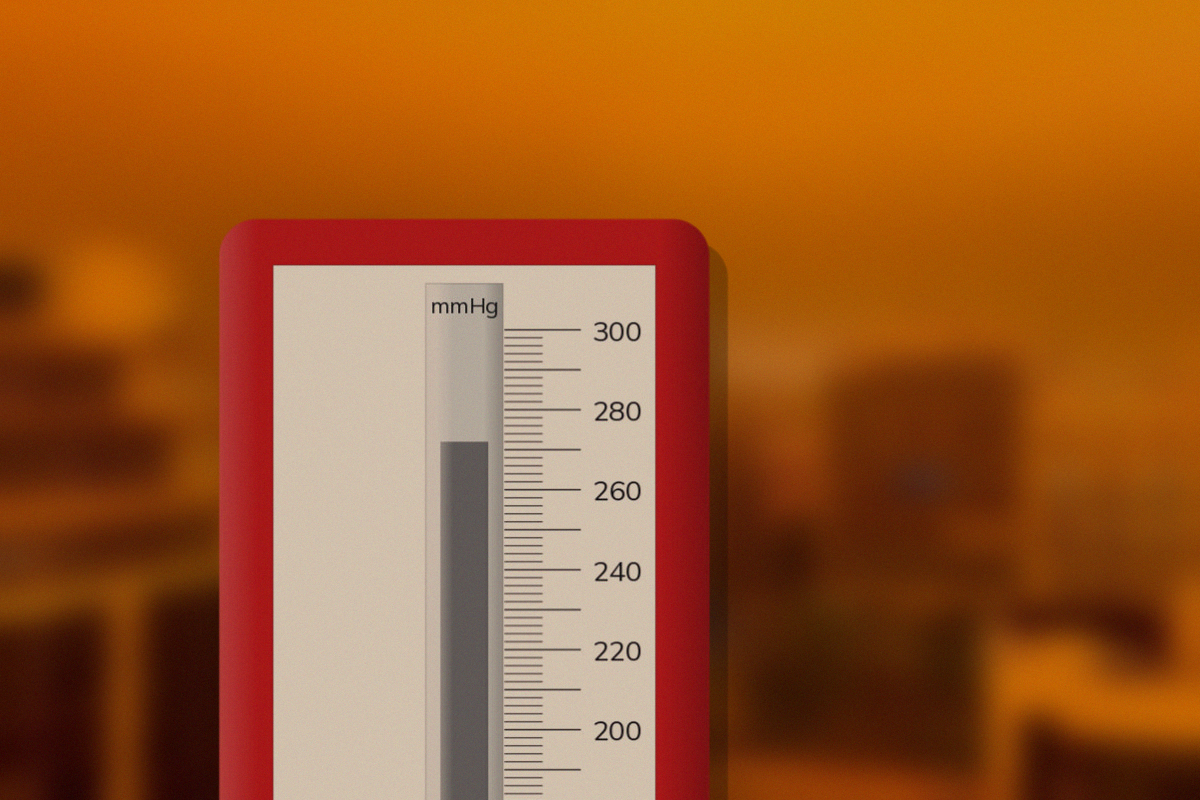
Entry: **272** mmHg
